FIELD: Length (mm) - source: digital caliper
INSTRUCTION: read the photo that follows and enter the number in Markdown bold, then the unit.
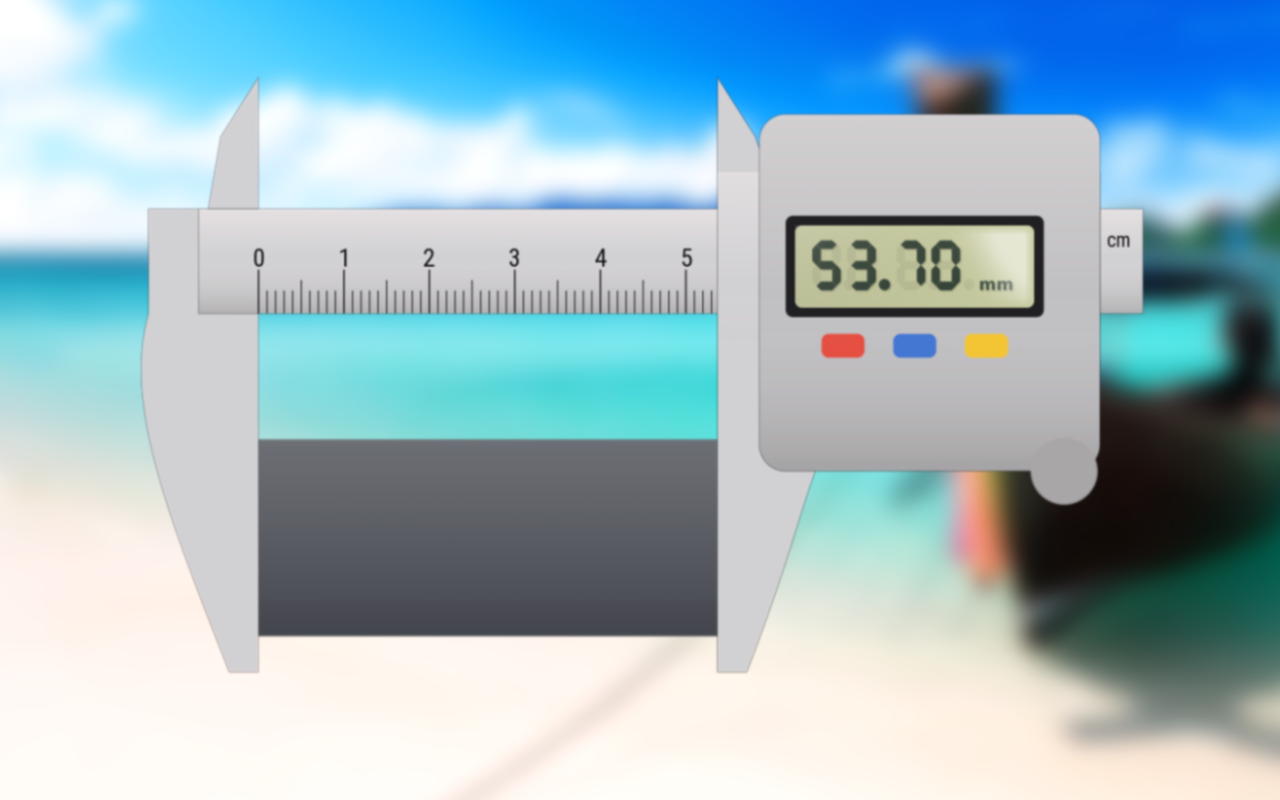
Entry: **53.70** mm
